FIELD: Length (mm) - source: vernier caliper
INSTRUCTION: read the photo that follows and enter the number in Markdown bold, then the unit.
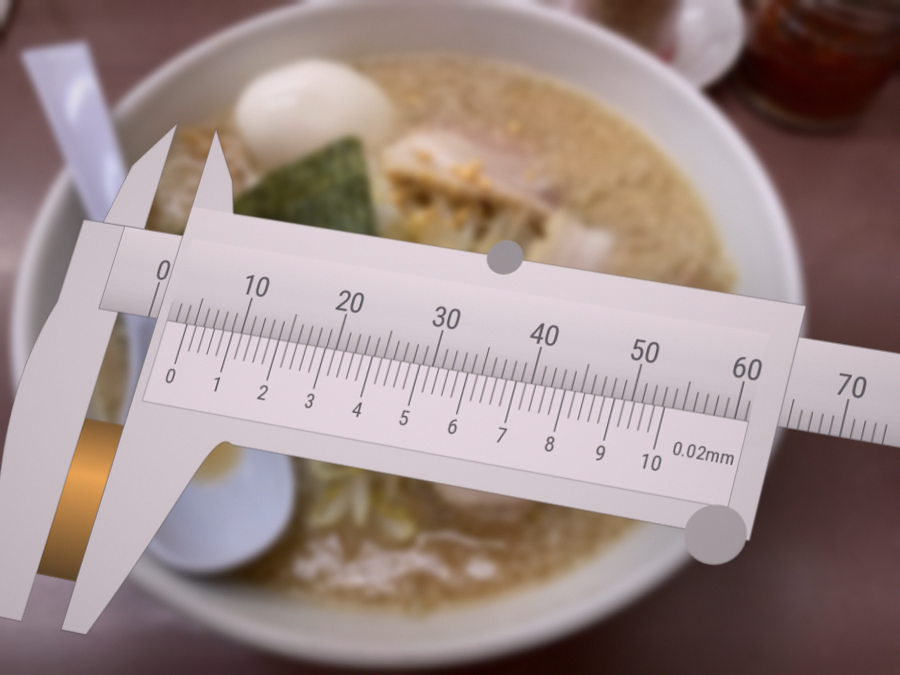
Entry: **4.2** mm
